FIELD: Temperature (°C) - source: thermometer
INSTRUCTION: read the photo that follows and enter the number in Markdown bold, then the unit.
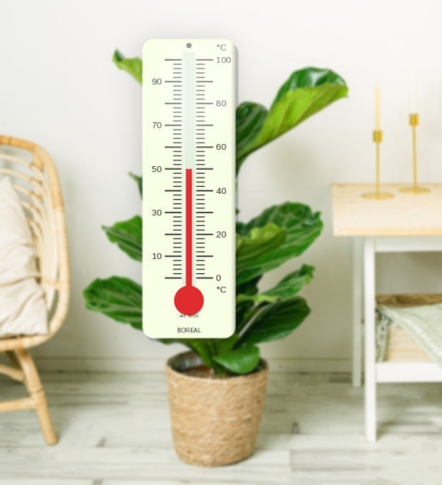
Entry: **50** °C
